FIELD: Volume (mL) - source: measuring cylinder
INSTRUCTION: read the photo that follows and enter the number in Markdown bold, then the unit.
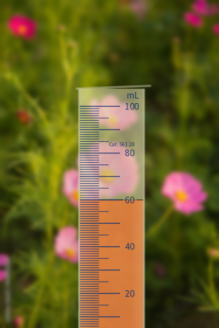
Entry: **60** mL
